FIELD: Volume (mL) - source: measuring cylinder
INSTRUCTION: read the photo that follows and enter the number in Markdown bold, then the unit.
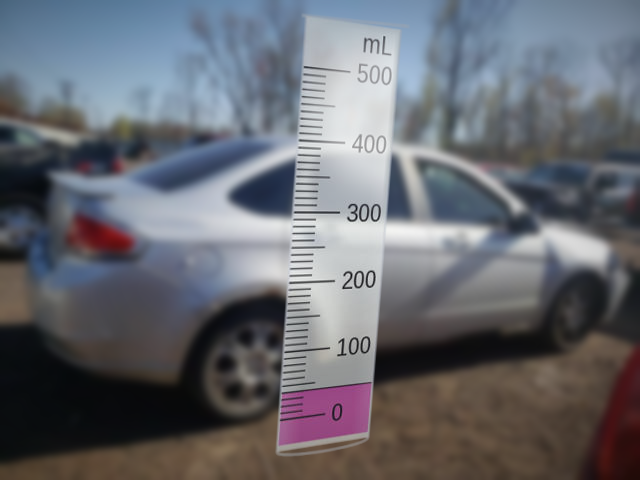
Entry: **40** mL
